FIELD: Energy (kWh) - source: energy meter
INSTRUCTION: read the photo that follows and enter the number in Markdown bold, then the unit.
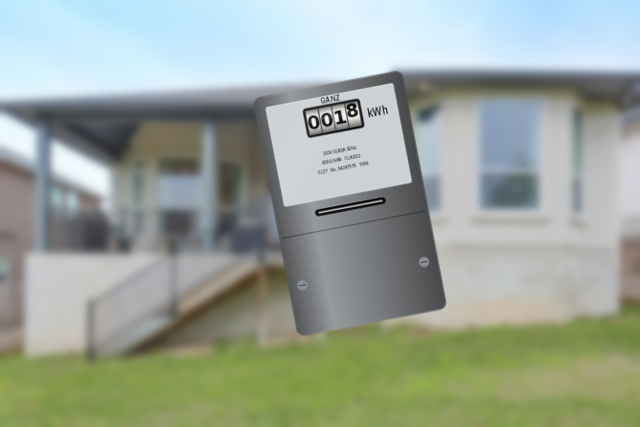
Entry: **18** kWh
